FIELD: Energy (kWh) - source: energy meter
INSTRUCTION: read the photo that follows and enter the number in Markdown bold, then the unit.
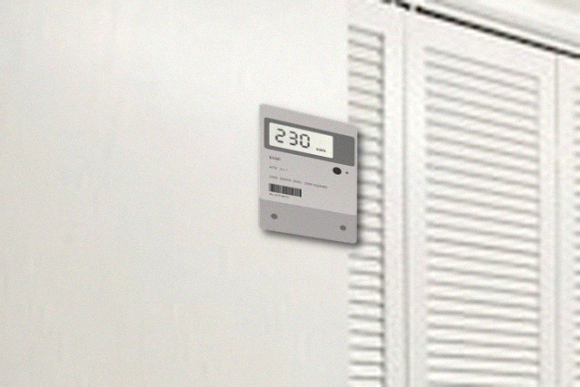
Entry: **230** kWh
